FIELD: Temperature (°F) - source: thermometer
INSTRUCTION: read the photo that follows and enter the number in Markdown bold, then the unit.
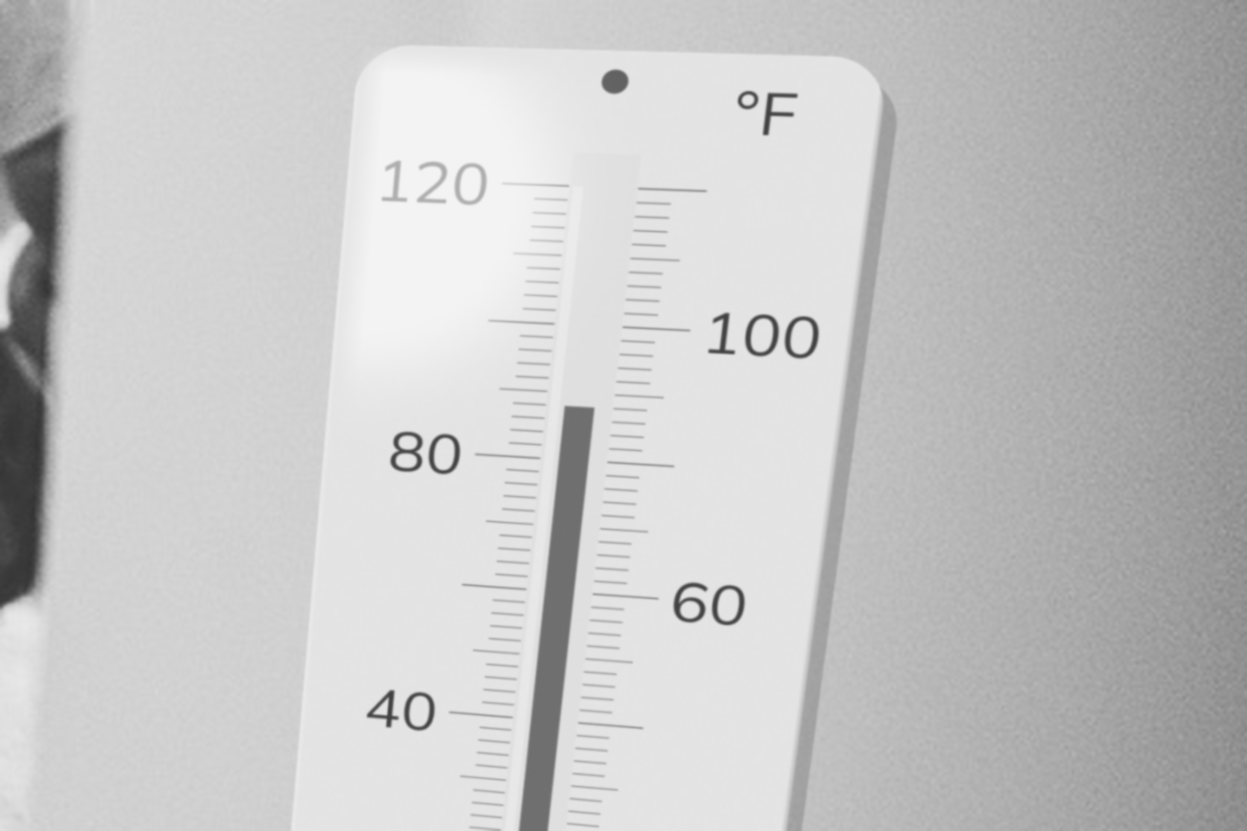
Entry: **88** °F
